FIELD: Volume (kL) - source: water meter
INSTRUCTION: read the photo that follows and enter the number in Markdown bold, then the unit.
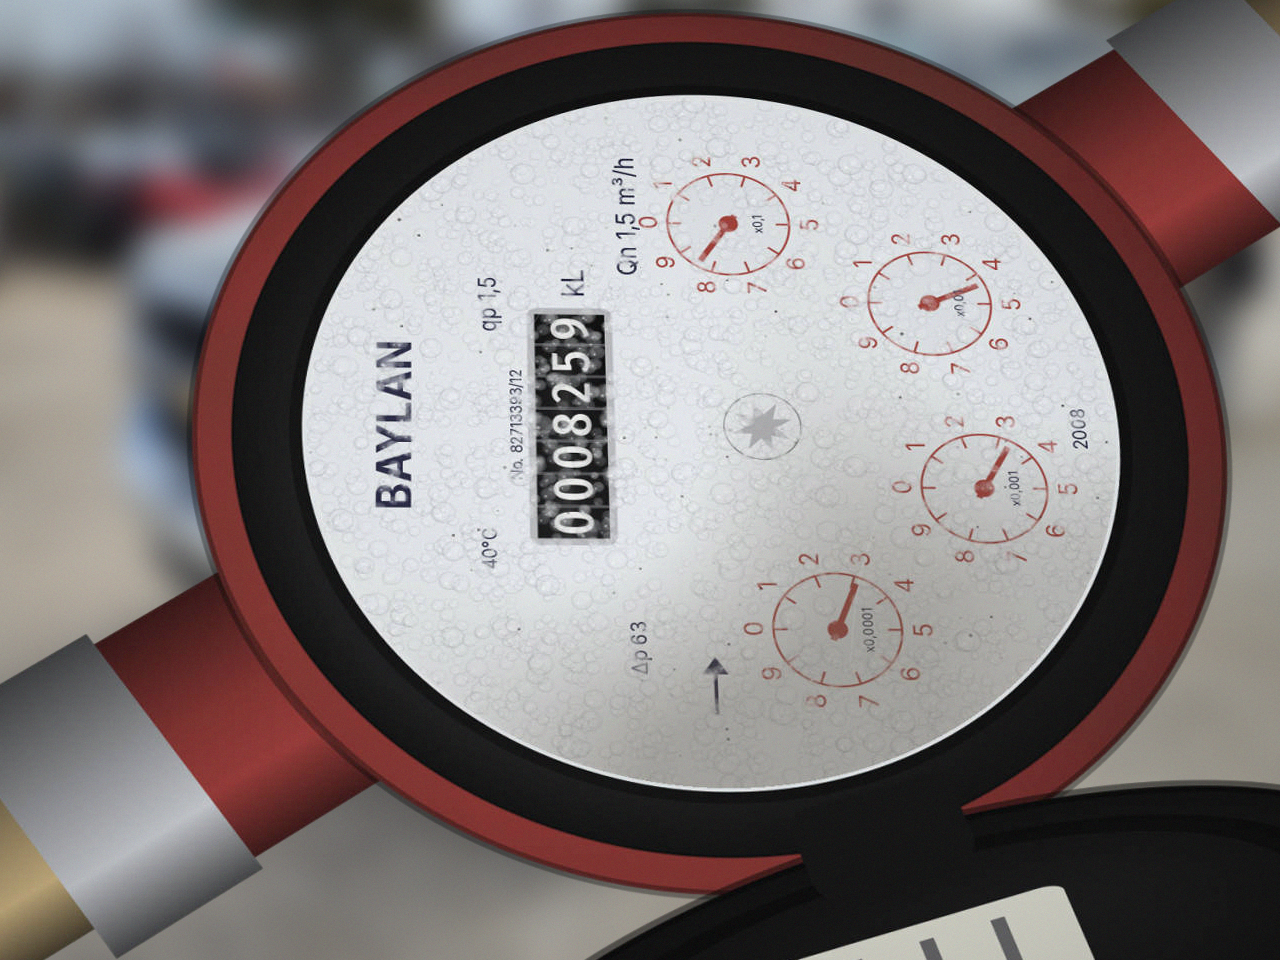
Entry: **8259.8433** kL
